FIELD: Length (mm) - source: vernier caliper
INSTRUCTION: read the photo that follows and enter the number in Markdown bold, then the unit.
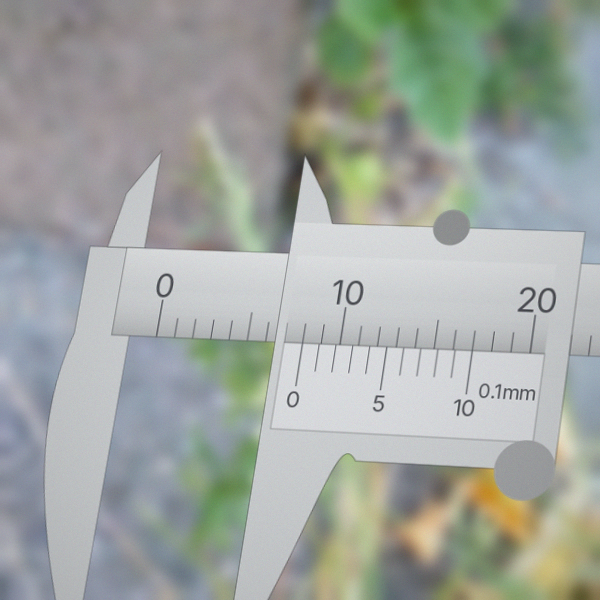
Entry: **8.0** mm
